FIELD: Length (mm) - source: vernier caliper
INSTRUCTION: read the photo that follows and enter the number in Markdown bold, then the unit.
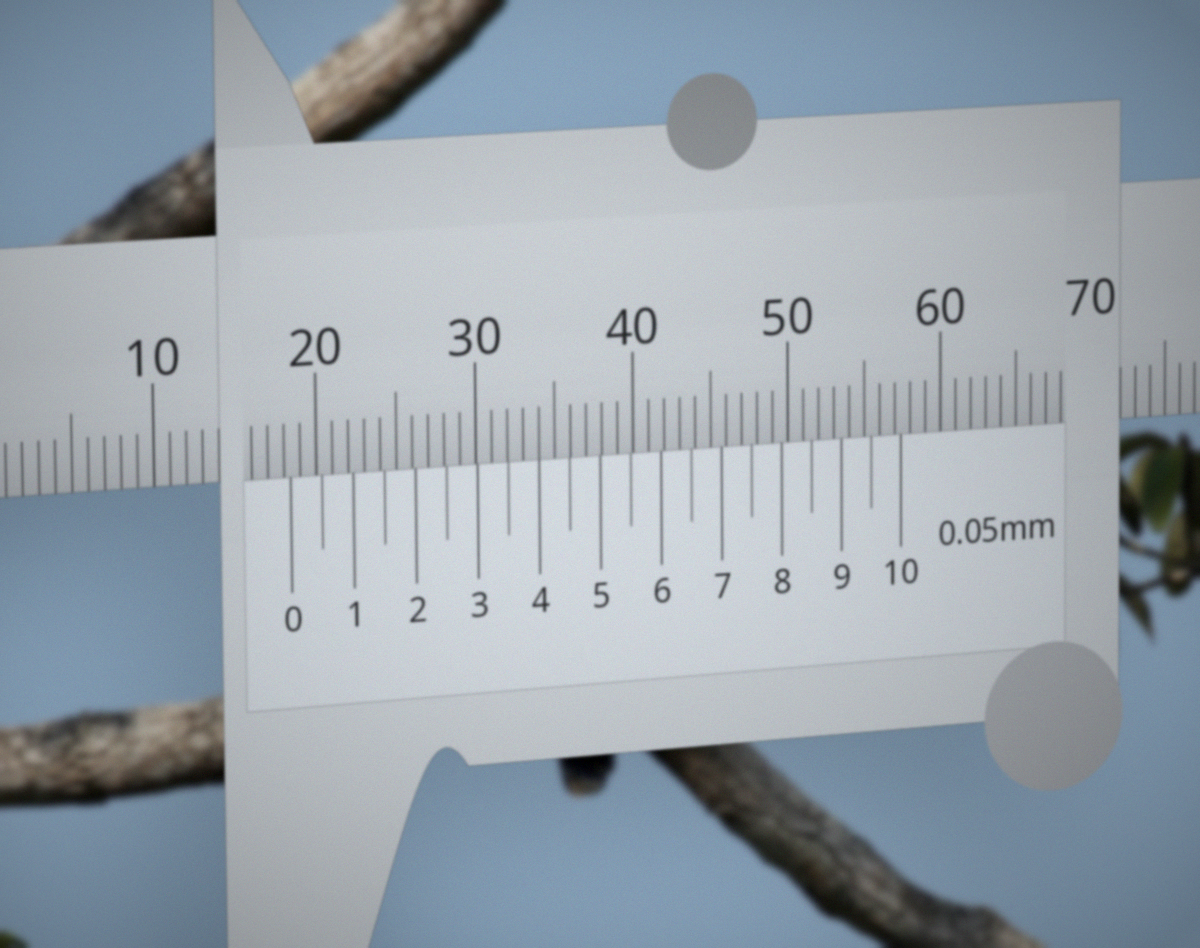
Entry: **18.4** mm
